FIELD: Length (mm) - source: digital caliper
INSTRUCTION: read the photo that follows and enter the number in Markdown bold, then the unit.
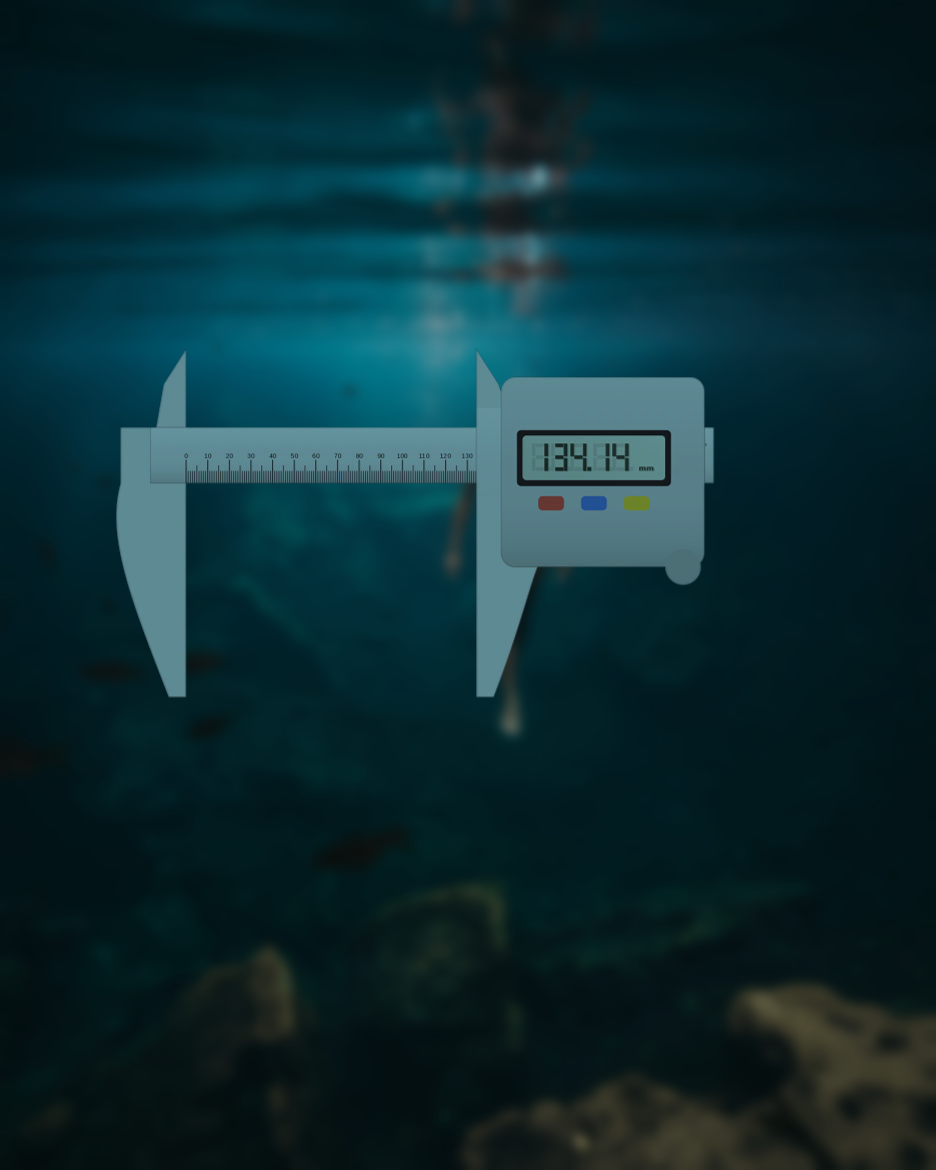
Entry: **134.14** mm
